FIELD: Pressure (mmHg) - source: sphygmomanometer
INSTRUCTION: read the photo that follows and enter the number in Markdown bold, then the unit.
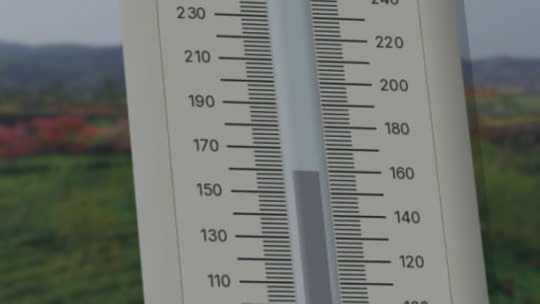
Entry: **160** mmHg
